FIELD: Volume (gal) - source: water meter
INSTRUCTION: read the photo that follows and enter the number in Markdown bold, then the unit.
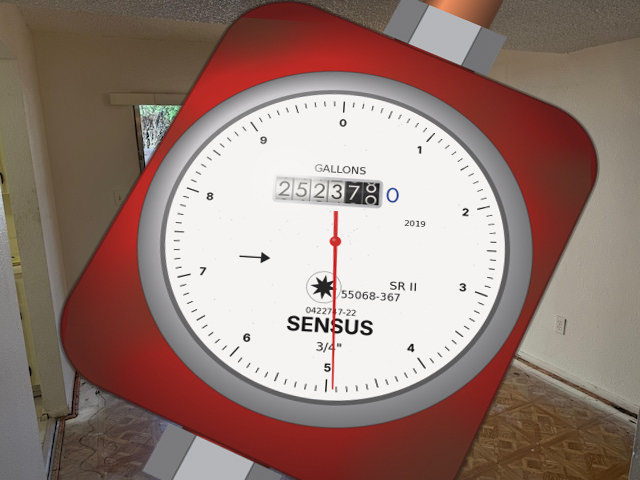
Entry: **2523784.9** gal
